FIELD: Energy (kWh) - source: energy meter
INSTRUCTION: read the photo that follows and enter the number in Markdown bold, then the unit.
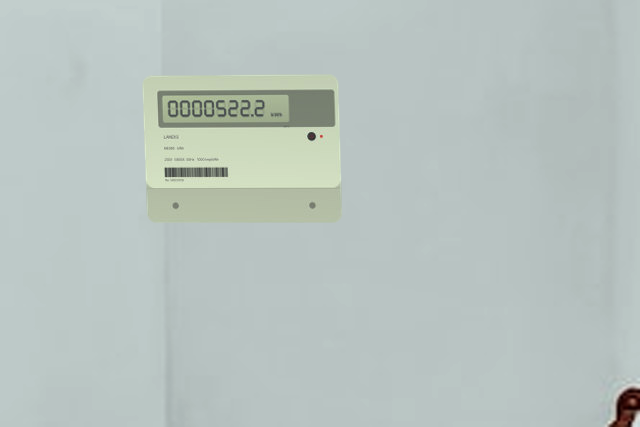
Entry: **522.2** kWh
